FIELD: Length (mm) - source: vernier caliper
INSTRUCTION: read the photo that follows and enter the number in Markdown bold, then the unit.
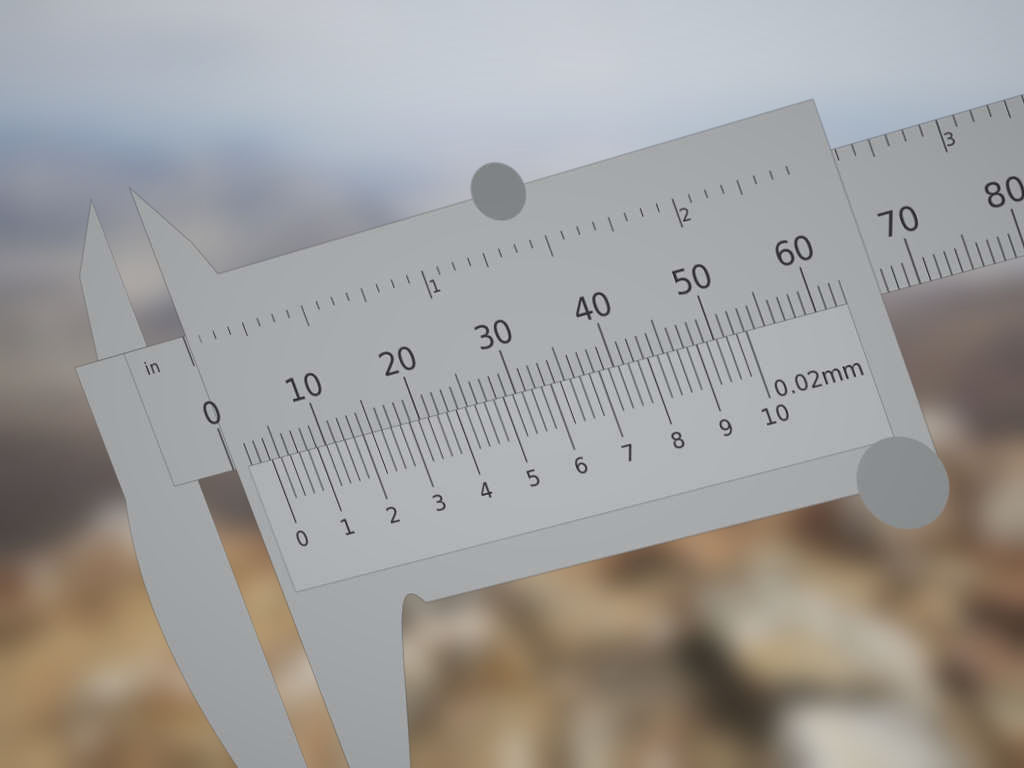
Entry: **4.2** mm
